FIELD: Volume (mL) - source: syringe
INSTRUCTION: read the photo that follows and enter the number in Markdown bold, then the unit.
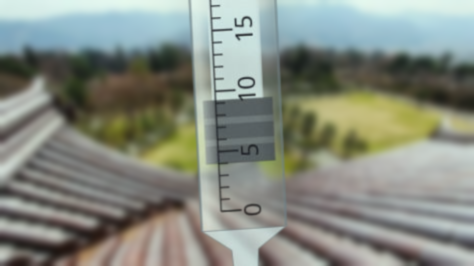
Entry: **4** mL
